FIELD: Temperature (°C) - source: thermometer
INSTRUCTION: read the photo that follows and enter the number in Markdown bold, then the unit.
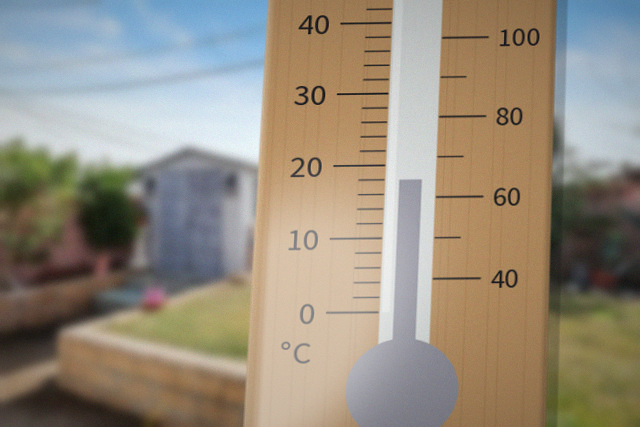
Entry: **18** °C
